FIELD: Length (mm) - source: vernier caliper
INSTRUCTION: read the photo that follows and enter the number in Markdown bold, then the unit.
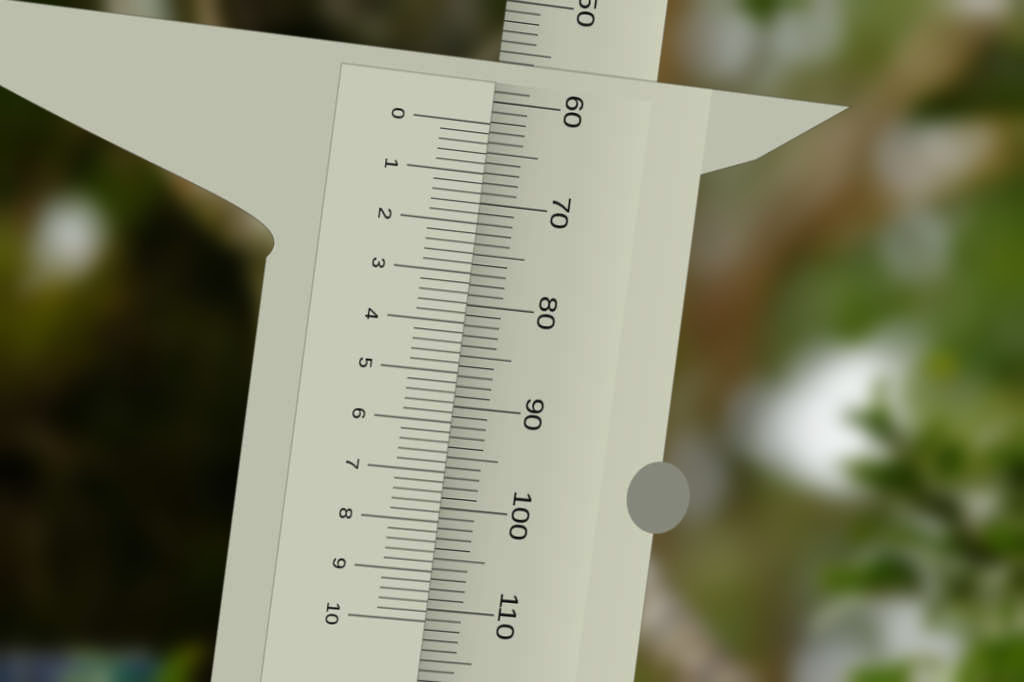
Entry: **62.2** mm
